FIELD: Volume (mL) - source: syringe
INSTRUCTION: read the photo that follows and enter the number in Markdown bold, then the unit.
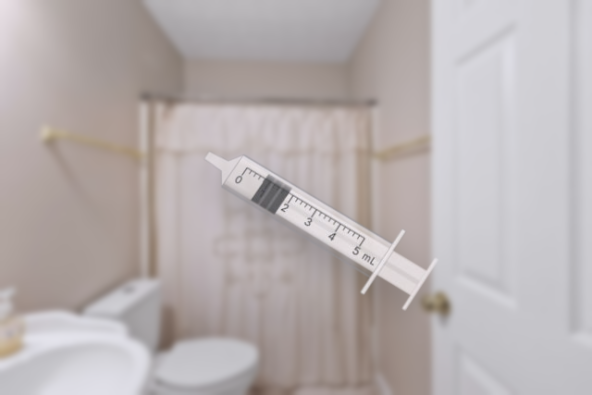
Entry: **0.8** mL
